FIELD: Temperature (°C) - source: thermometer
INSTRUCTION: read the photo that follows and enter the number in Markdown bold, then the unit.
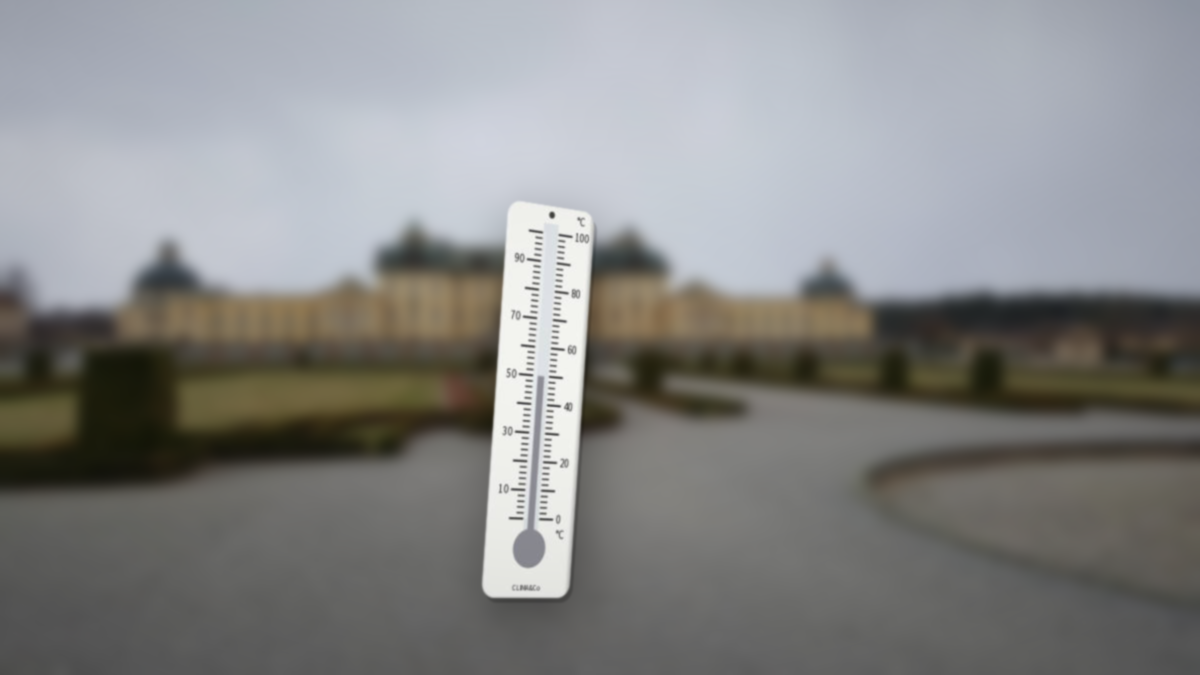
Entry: **50** °C
